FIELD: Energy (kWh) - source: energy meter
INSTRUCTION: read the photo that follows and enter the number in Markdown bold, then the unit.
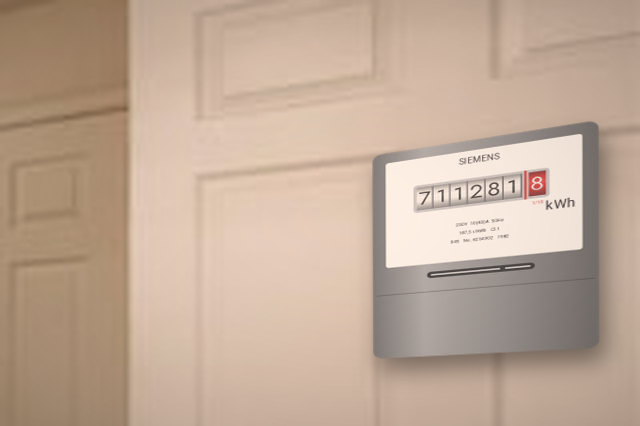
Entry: **711281.8** kWh
